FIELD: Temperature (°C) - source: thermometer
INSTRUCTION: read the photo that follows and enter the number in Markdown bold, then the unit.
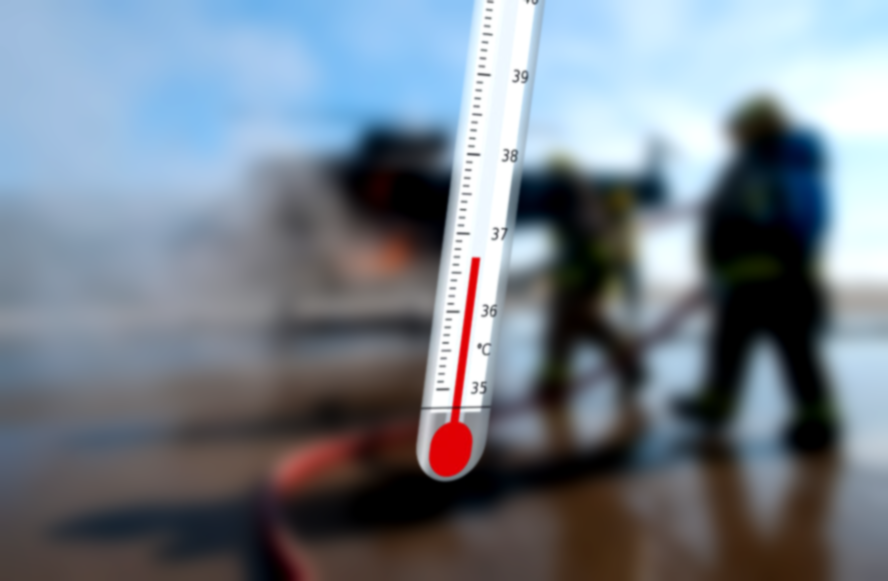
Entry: **36.7** °C
